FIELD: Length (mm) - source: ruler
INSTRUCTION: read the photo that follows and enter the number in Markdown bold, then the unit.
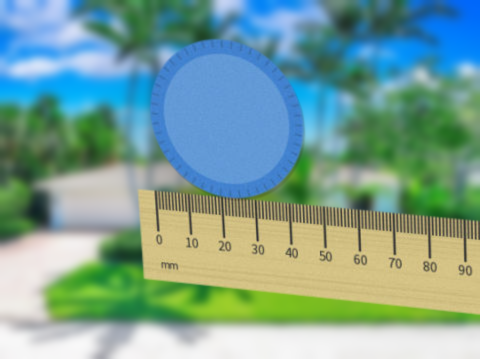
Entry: **45** mm
